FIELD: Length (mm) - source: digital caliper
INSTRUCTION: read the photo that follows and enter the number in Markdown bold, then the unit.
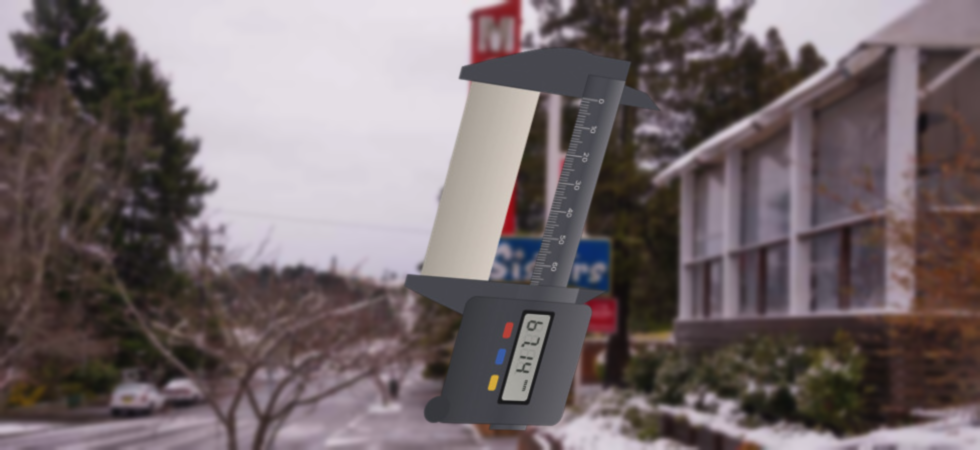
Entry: **67.14** mm
